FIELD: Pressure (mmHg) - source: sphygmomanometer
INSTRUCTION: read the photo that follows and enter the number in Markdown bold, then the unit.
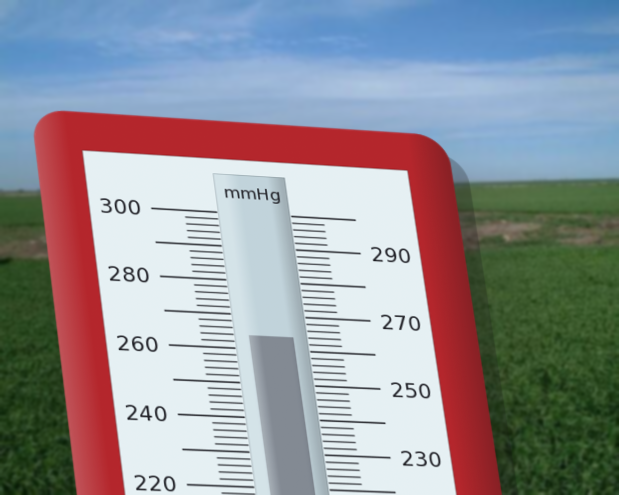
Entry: **264** mmHg
